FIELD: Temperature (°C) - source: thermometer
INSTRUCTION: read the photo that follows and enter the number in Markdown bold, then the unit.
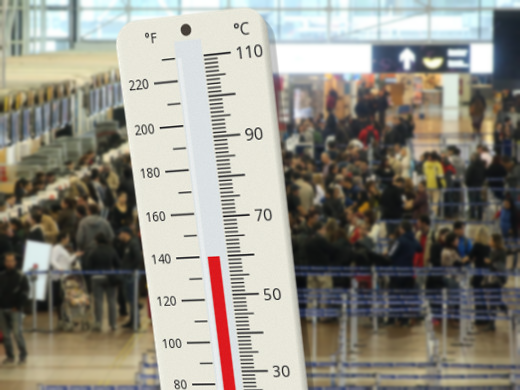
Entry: **60** °C
